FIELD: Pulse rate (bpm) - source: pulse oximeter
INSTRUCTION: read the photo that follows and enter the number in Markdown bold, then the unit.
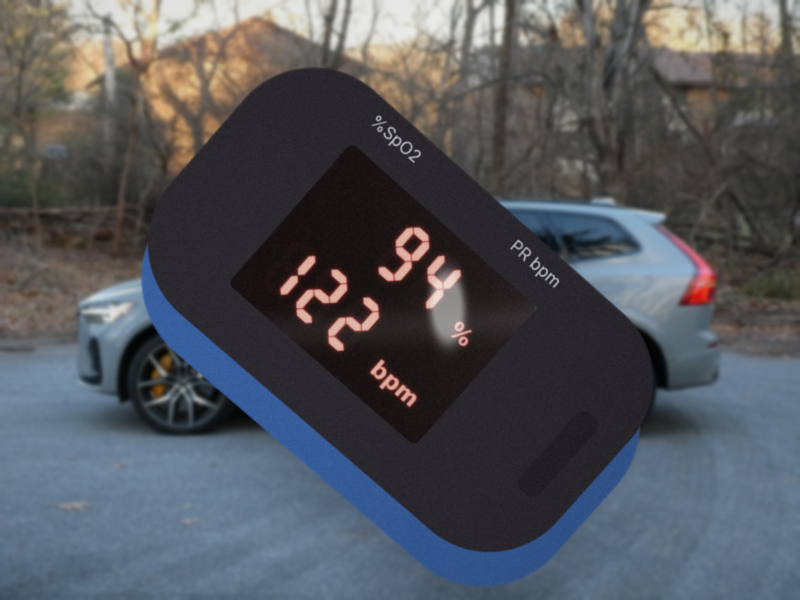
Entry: **122** bpm
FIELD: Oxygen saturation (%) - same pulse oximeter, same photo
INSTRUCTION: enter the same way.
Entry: **94** %
